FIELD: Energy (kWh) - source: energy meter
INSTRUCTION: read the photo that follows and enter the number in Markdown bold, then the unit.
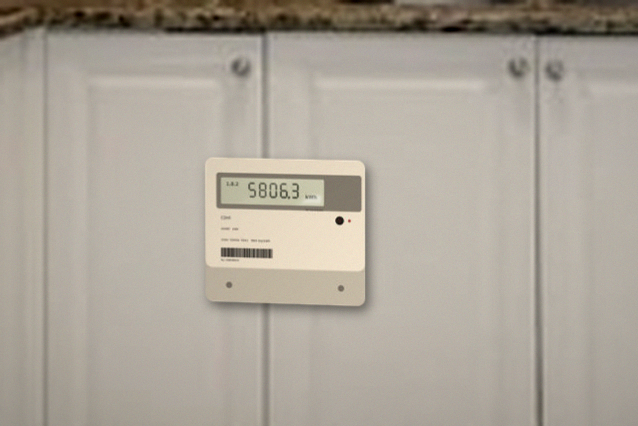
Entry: **5806.3** kWh
